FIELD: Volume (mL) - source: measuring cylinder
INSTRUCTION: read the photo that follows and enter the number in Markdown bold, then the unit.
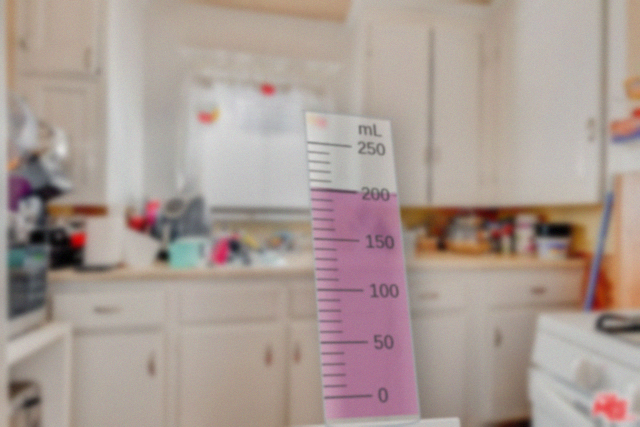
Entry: **200** mL
